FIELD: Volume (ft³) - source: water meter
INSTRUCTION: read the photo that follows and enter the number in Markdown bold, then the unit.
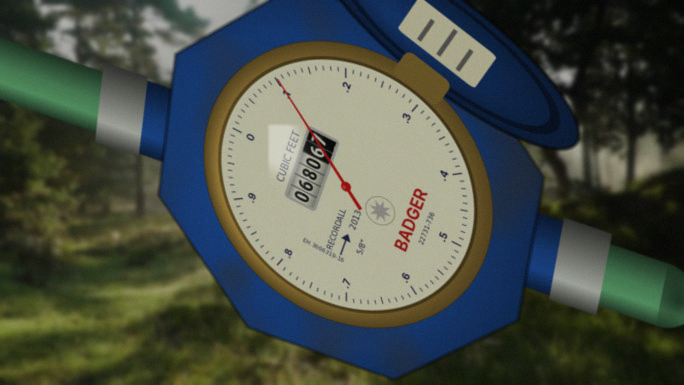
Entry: **68067.10** ft³
